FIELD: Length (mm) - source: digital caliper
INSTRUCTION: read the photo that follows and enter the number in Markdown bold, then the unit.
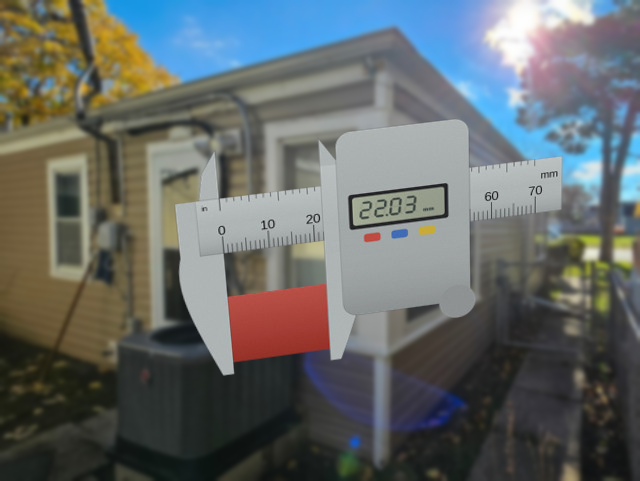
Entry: **22.03** mm
